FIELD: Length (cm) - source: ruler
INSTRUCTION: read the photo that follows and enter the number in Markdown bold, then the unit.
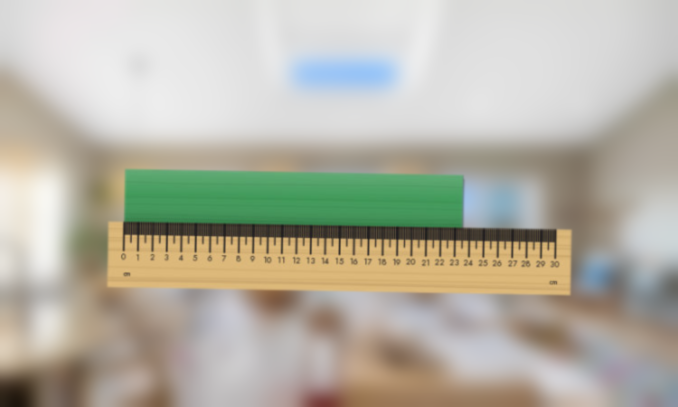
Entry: **23.5** cm
